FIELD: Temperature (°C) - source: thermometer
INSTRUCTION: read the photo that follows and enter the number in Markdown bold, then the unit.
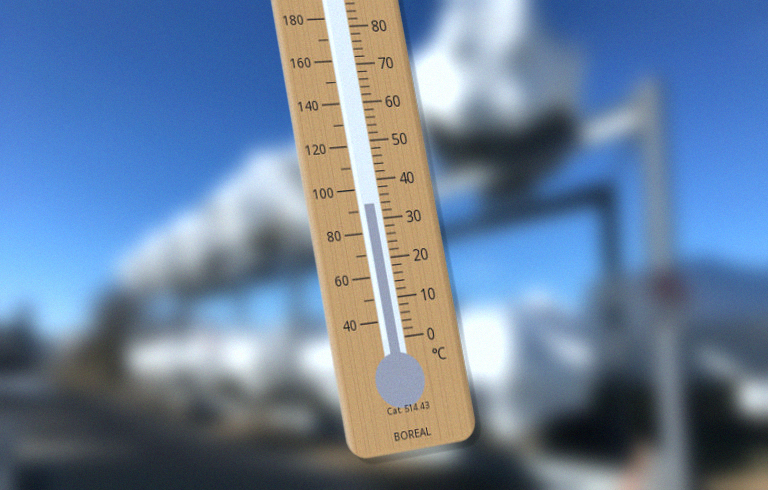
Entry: **34** °C
